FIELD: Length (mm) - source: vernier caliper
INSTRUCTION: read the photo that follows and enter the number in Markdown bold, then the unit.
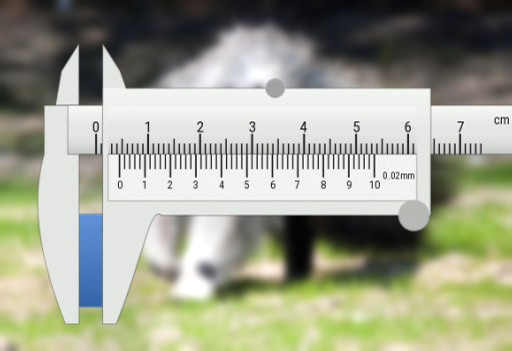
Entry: **4.5** mm
